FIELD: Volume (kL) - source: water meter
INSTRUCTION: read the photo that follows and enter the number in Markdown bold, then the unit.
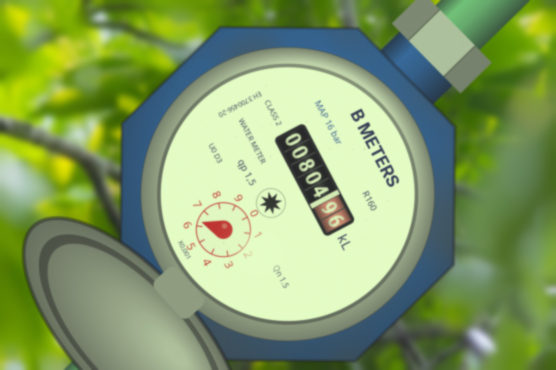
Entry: **804.966** kL
